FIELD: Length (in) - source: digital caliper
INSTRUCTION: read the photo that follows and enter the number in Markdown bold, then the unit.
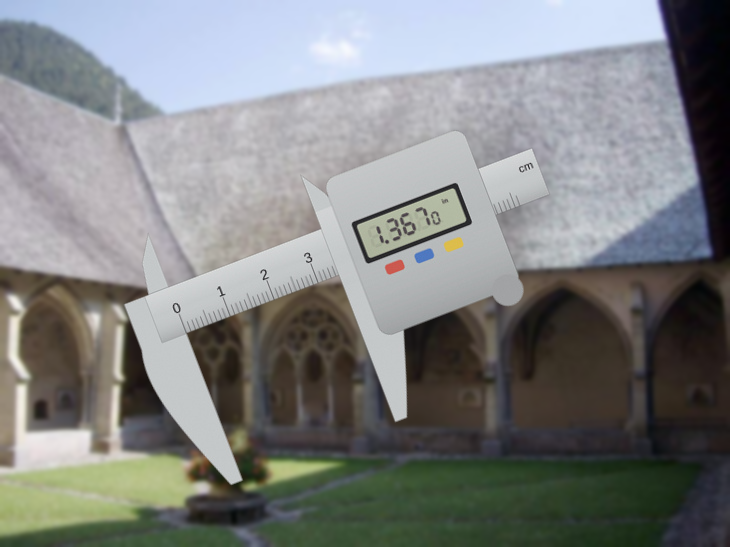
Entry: **1.3670** in
